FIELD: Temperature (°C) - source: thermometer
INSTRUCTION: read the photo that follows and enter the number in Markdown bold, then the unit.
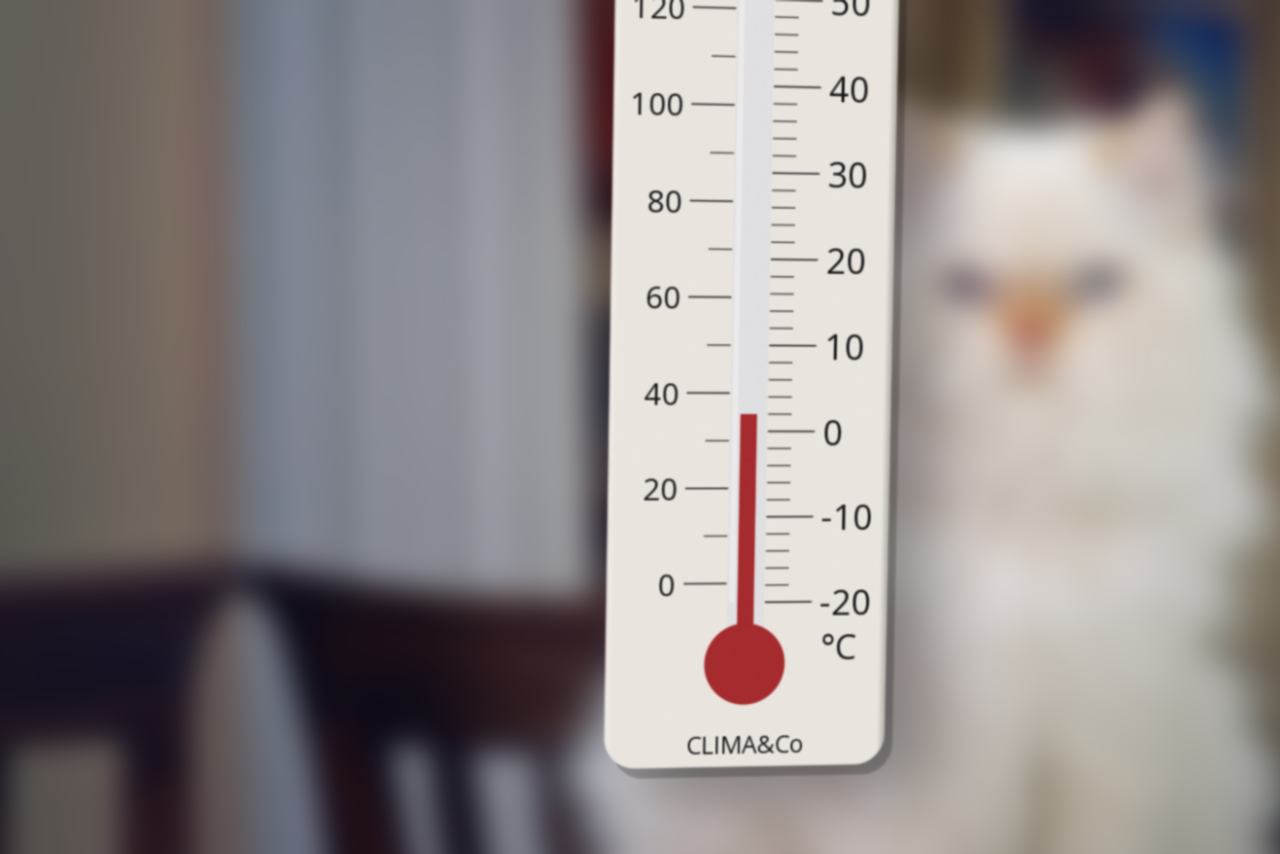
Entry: **2** °C
